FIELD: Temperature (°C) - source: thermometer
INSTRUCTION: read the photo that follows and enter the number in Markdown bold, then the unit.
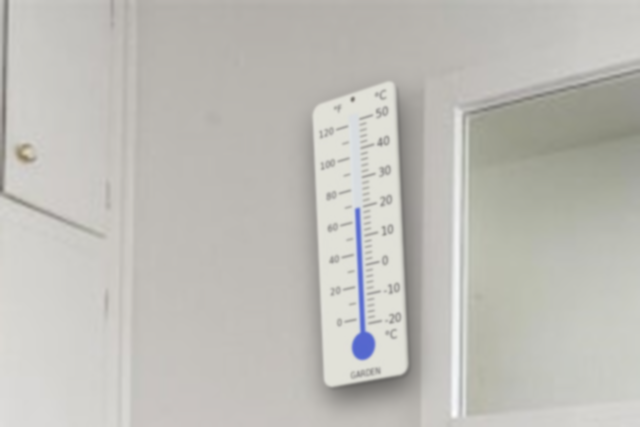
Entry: **20** °C
